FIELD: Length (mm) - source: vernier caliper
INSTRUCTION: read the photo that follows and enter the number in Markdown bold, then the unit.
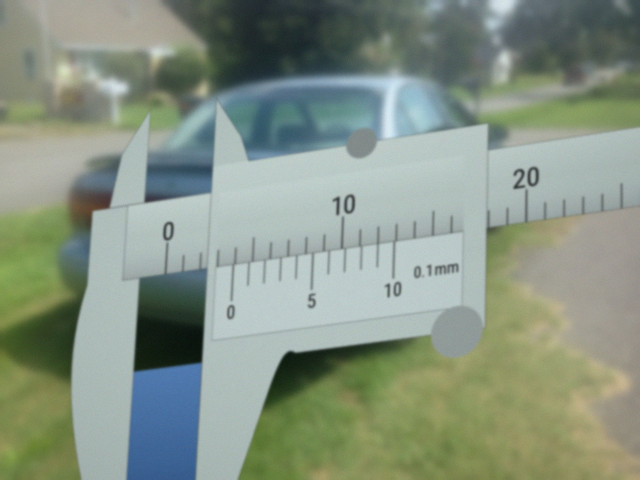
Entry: **3.9** mm
